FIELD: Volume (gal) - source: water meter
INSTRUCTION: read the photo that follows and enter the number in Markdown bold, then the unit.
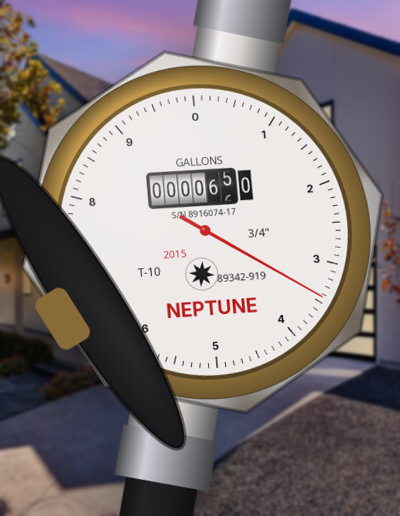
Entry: **653.4** gal
